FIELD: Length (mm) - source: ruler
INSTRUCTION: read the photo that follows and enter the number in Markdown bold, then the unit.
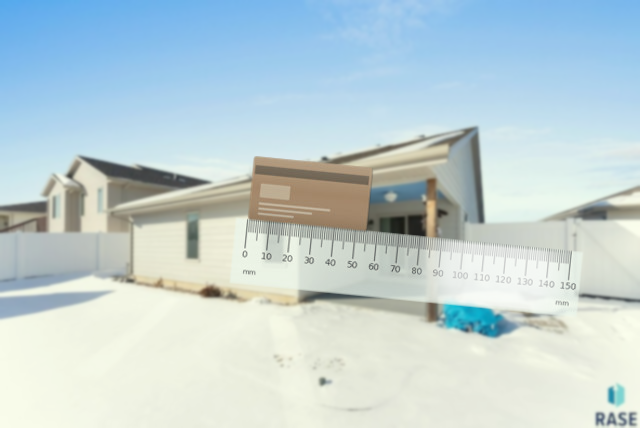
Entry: **55** mm
